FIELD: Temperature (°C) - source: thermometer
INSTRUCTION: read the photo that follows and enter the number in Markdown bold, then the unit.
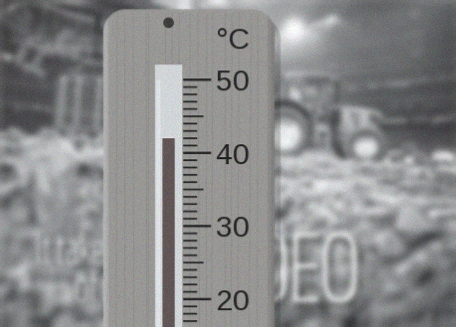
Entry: **42** °C
